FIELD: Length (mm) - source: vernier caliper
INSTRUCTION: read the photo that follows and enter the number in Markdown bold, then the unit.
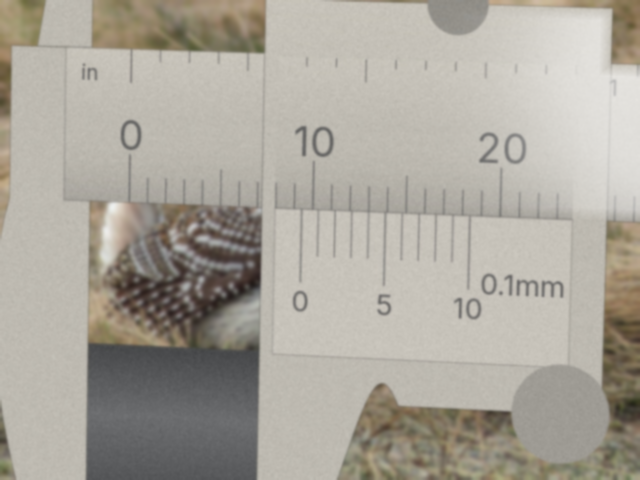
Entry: **9.4** mm
